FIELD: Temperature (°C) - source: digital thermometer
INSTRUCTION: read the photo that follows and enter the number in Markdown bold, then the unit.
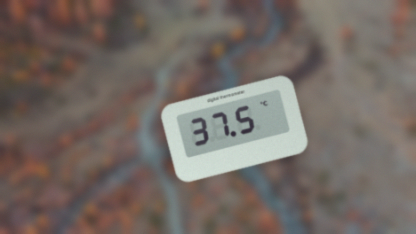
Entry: **37.5** °C
